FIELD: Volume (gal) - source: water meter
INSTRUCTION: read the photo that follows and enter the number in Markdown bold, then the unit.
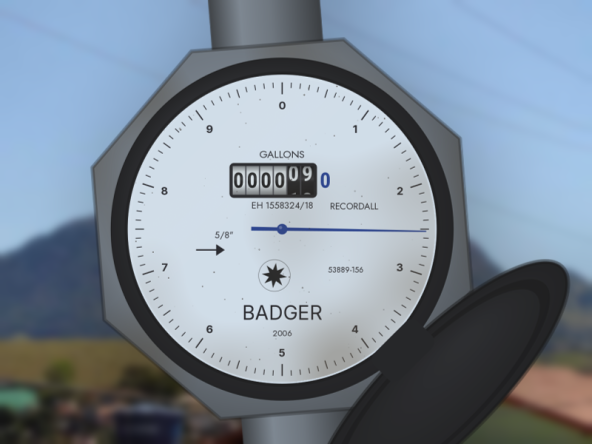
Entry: **92.5** gal
